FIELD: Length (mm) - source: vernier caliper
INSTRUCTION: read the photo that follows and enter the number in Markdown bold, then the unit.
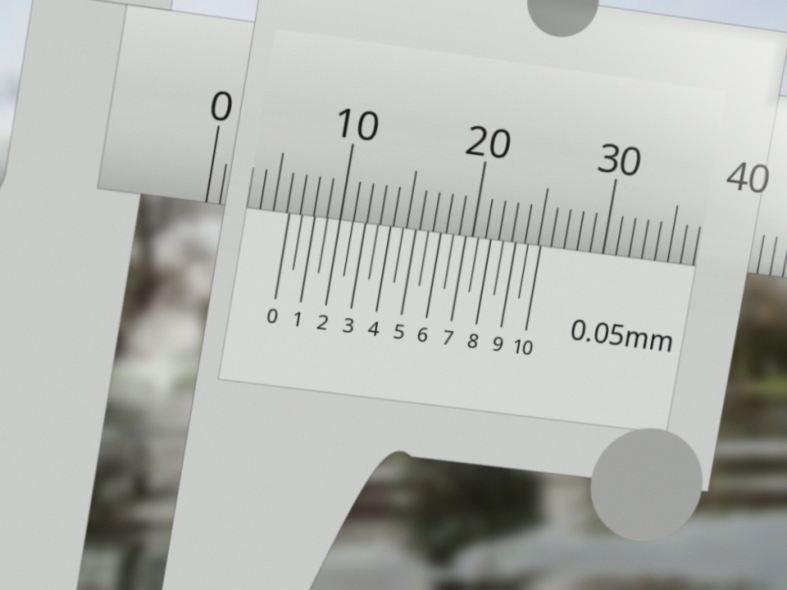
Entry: **6.2** mm
